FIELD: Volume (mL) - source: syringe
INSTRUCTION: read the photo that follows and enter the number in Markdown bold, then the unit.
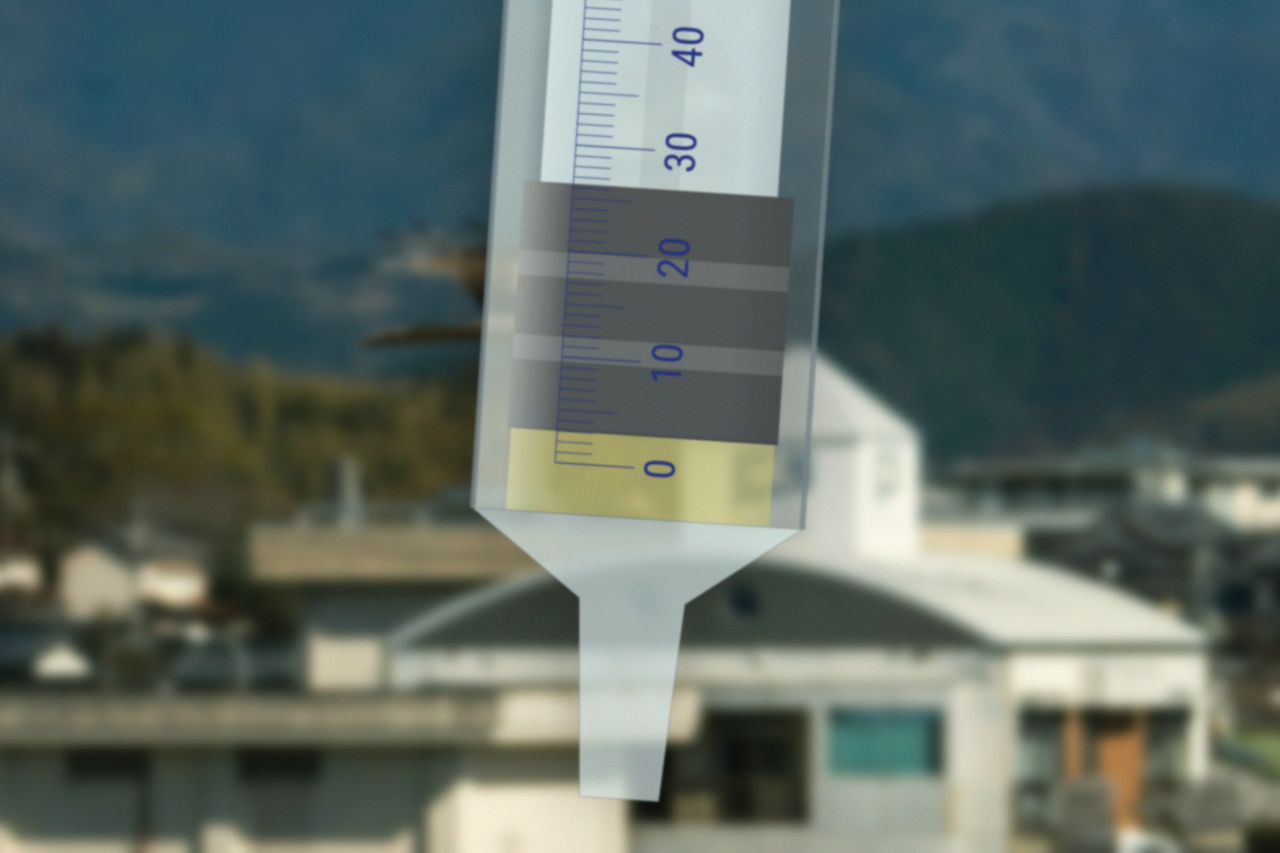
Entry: **3** mL
